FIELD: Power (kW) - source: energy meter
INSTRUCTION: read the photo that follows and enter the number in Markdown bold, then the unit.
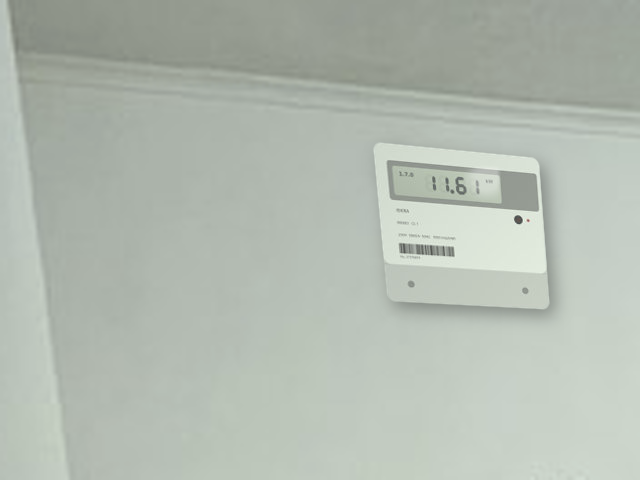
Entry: **11.61** kW
